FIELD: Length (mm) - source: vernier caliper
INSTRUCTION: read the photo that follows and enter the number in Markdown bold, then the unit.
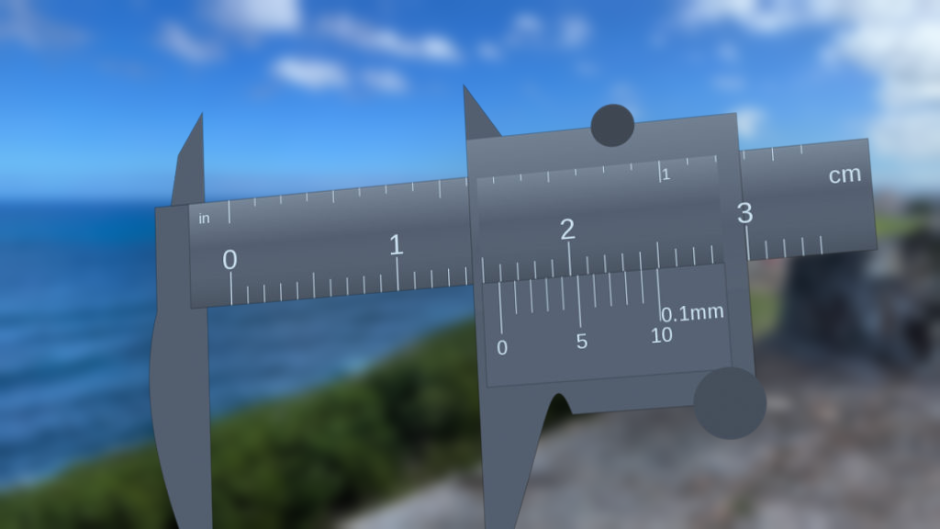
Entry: **15.9** mm
